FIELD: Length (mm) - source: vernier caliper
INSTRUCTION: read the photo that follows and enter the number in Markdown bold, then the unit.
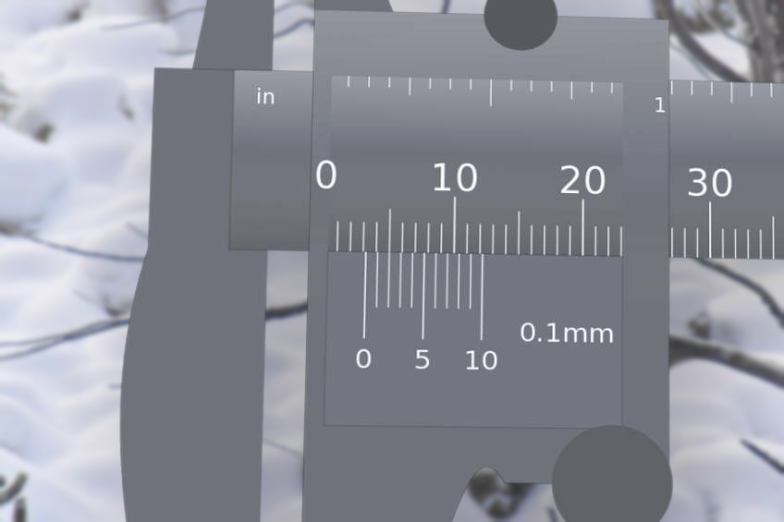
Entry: **3.2** mm
